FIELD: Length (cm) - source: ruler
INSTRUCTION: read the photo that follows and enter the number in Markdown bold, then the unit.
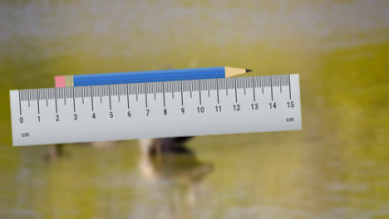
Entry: **11** cm
